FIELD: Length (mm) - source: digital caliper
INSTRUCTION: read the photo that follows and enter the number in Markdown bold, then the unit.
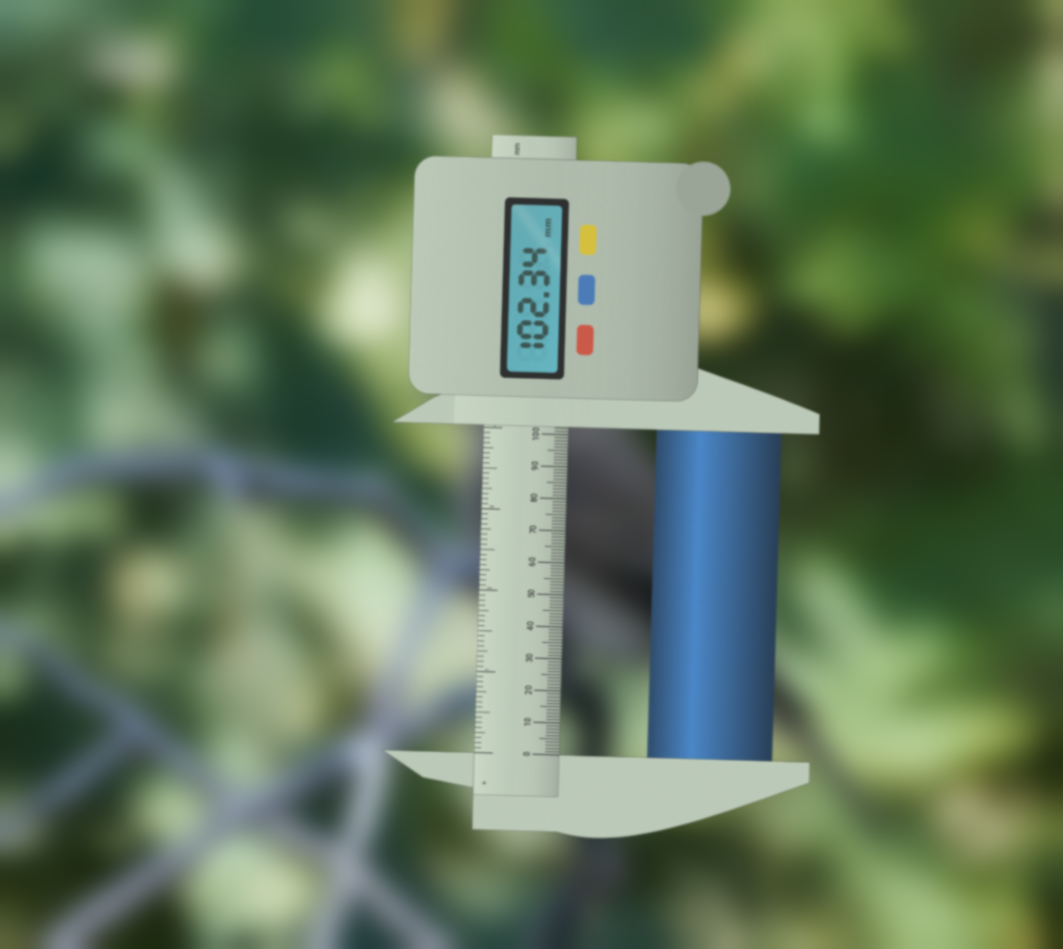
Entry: **102.34** mm
